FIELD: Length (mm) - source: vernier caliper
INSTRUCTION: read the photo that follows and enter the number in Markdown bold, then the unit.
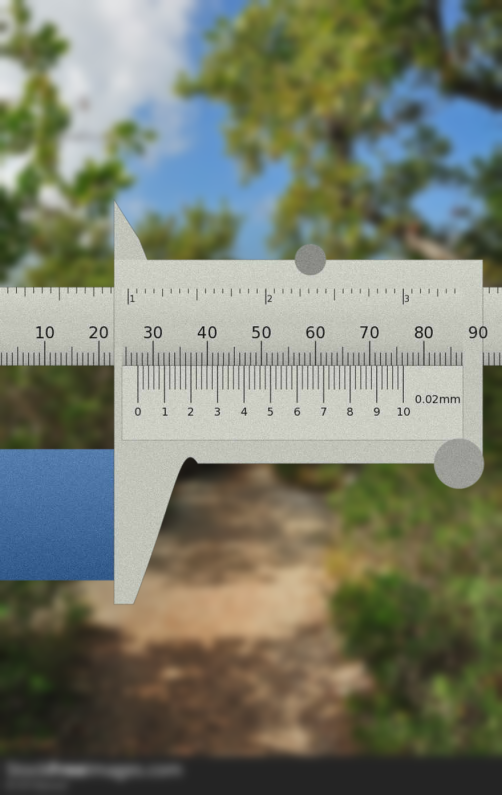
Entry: **27.2** mm
